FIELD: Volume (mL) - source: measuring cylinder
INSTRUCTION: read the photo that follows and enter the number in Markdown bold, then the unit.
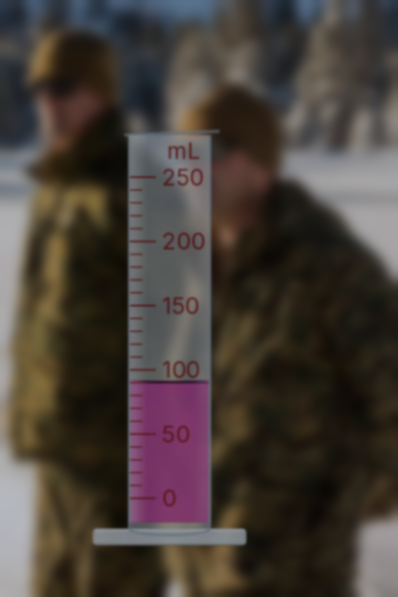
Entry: **90** mL
